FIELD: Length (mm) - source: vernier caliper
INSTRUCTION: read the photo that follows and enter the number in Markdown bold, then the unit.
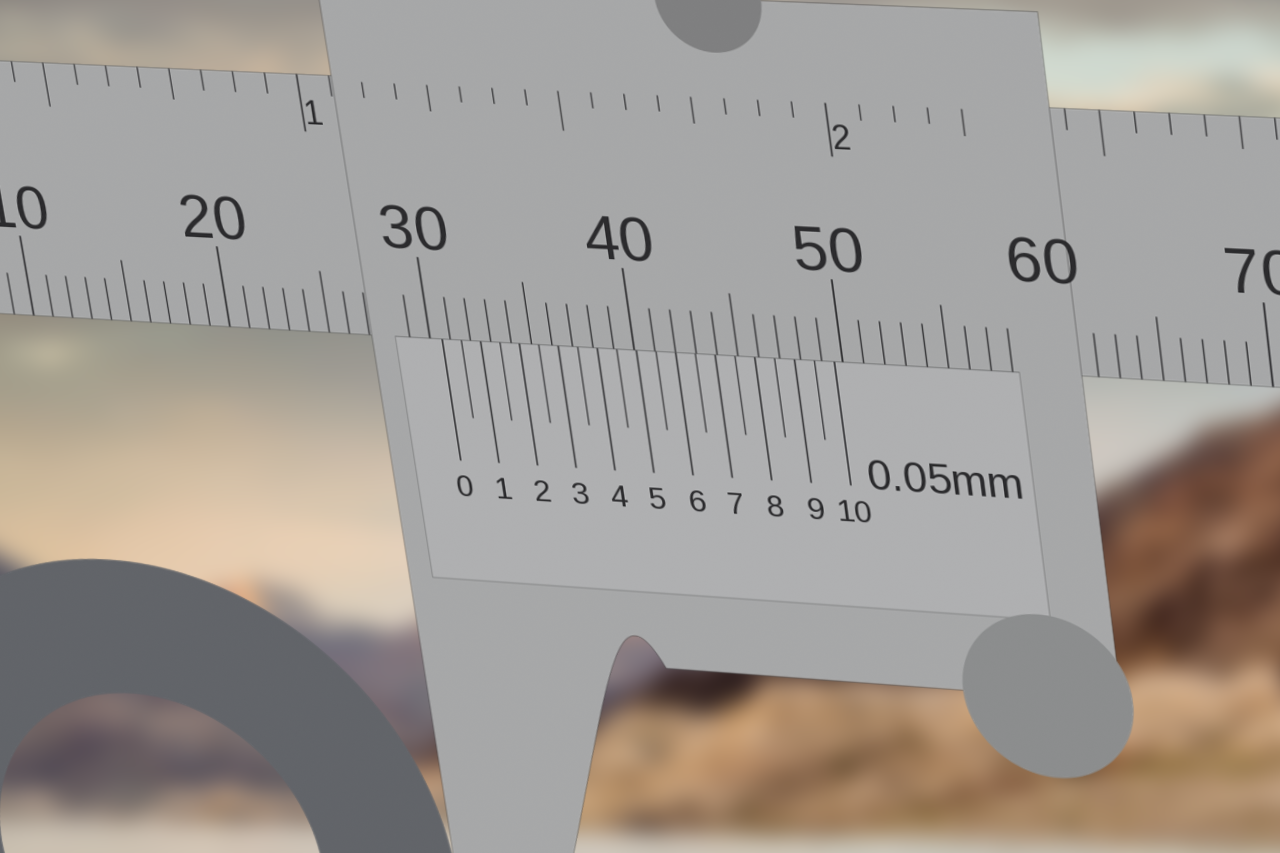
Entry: **30.6** mm
